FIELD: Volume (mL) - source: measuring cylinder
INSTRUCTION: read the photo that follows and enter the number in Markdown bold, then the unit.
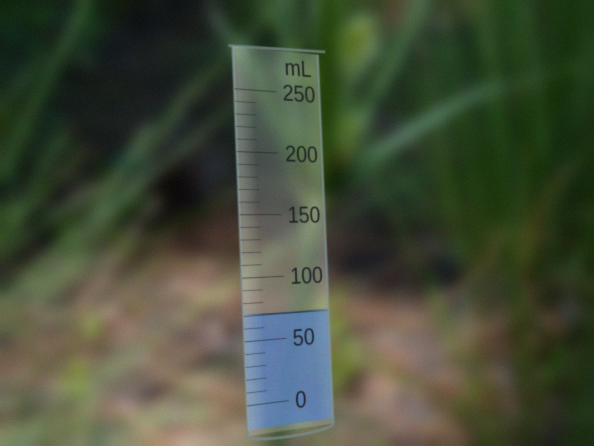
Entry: **70** mL
